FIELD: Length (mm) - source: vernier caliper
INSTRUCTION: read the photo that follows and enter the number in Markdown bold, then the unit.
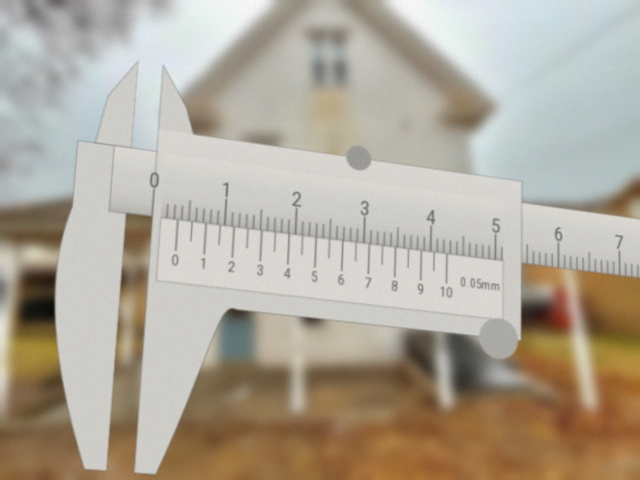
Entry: **3.5** mm
